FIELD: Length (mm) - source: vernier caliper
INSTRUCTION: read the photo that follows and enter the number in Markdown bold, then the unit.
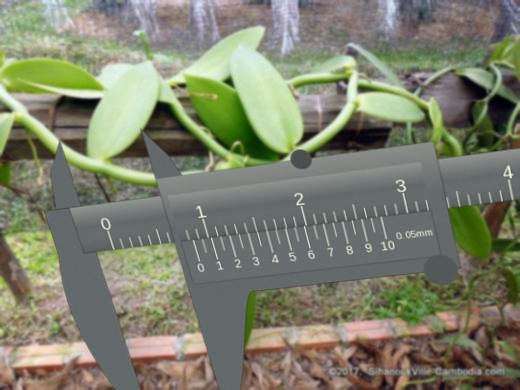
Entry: **8.4** mm
